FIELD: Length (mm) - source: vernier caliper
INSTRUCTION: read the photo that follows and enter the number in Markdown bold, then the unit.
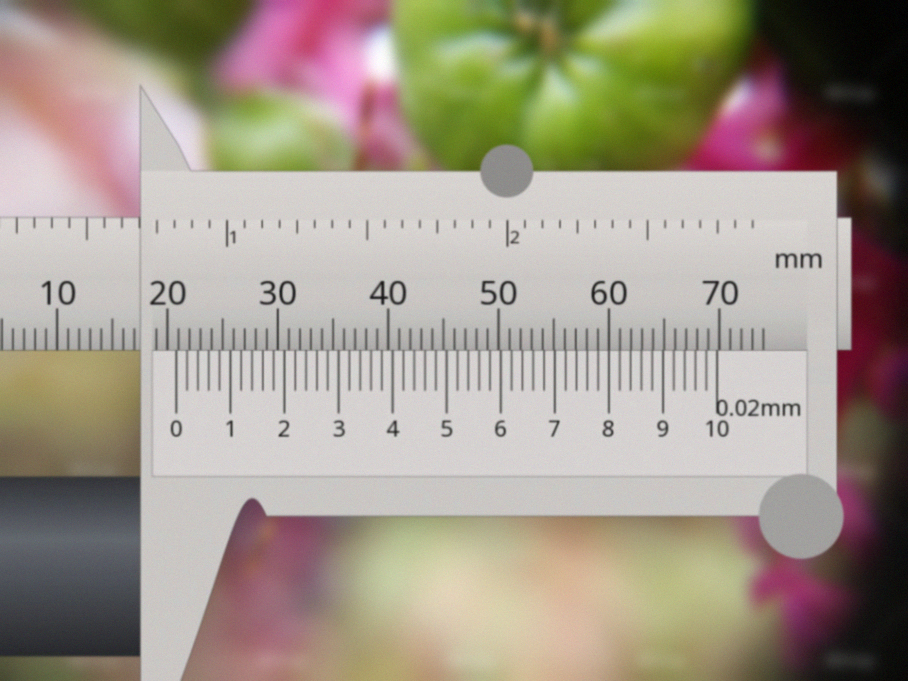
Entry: **20.8** mm
